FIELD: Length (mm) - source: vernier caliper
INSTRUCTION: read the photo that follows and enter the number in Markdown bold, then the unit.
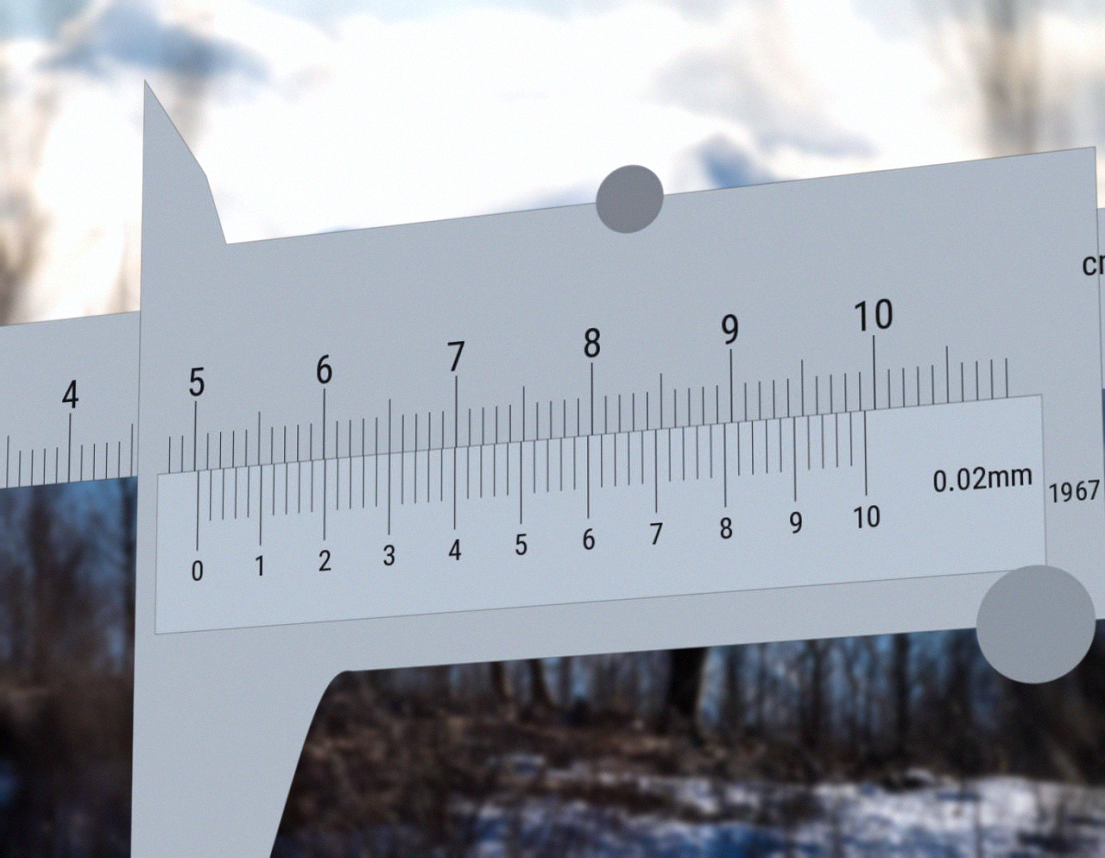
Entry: **50.3** mm
